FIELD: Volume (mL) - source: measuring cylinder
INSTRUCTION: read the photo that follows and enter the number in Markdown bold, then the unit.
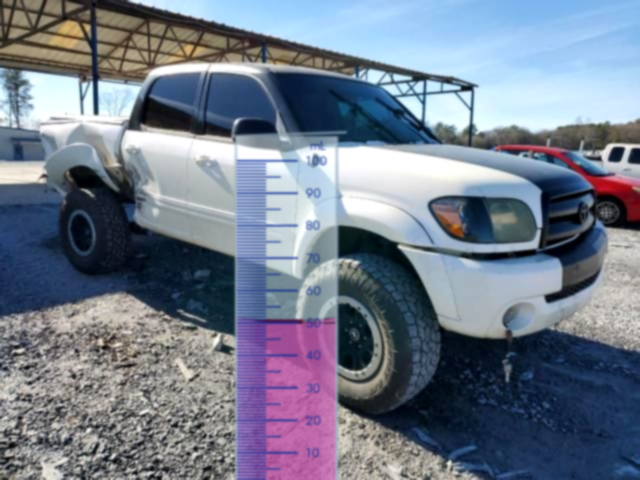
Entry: **50** mL
